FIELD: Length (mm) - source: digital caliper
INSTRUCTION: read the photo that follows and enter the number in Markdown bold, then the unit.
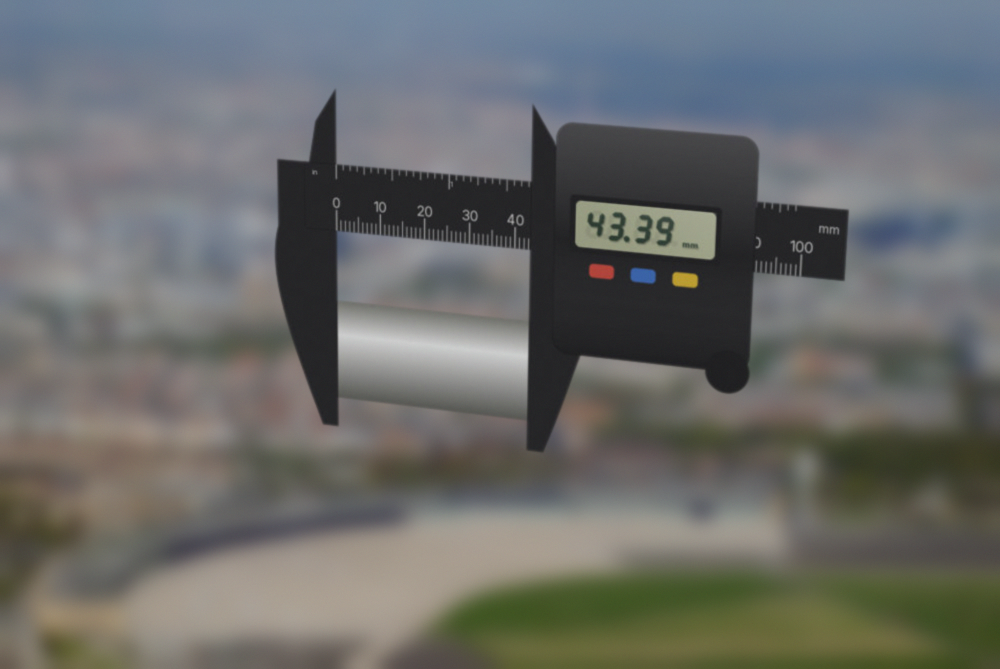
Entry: **43.39** mm
